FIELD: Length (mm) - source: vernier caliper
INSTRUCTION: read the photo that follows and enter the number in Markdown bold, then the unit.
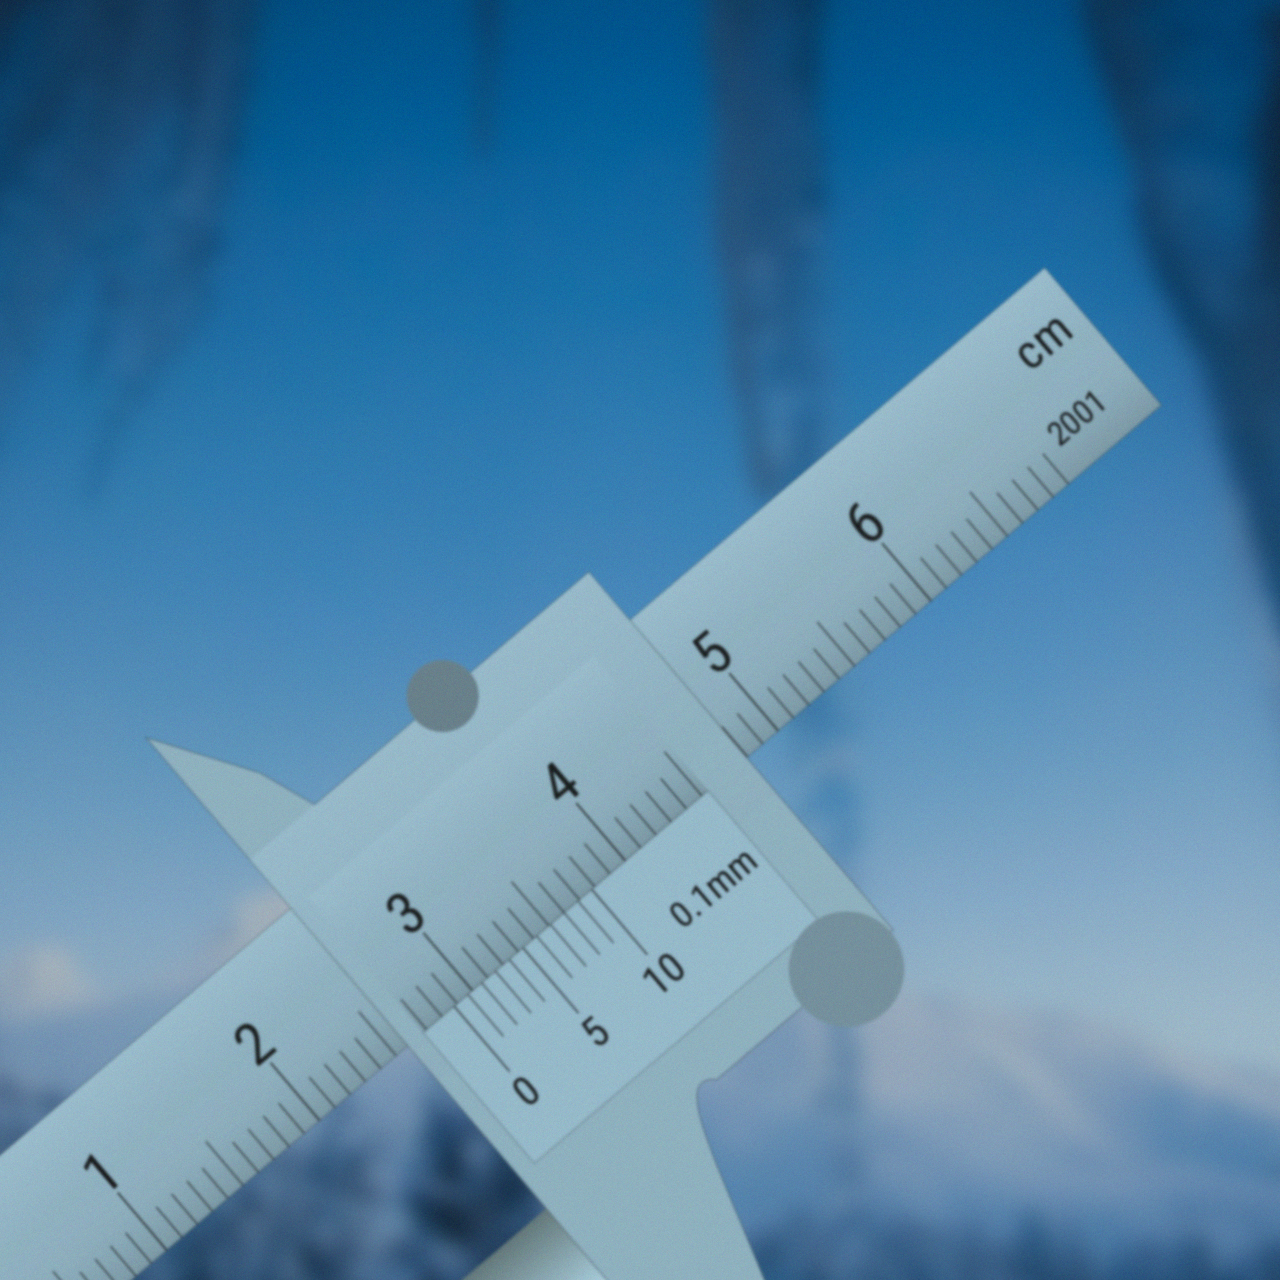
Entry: **28.8** mm
